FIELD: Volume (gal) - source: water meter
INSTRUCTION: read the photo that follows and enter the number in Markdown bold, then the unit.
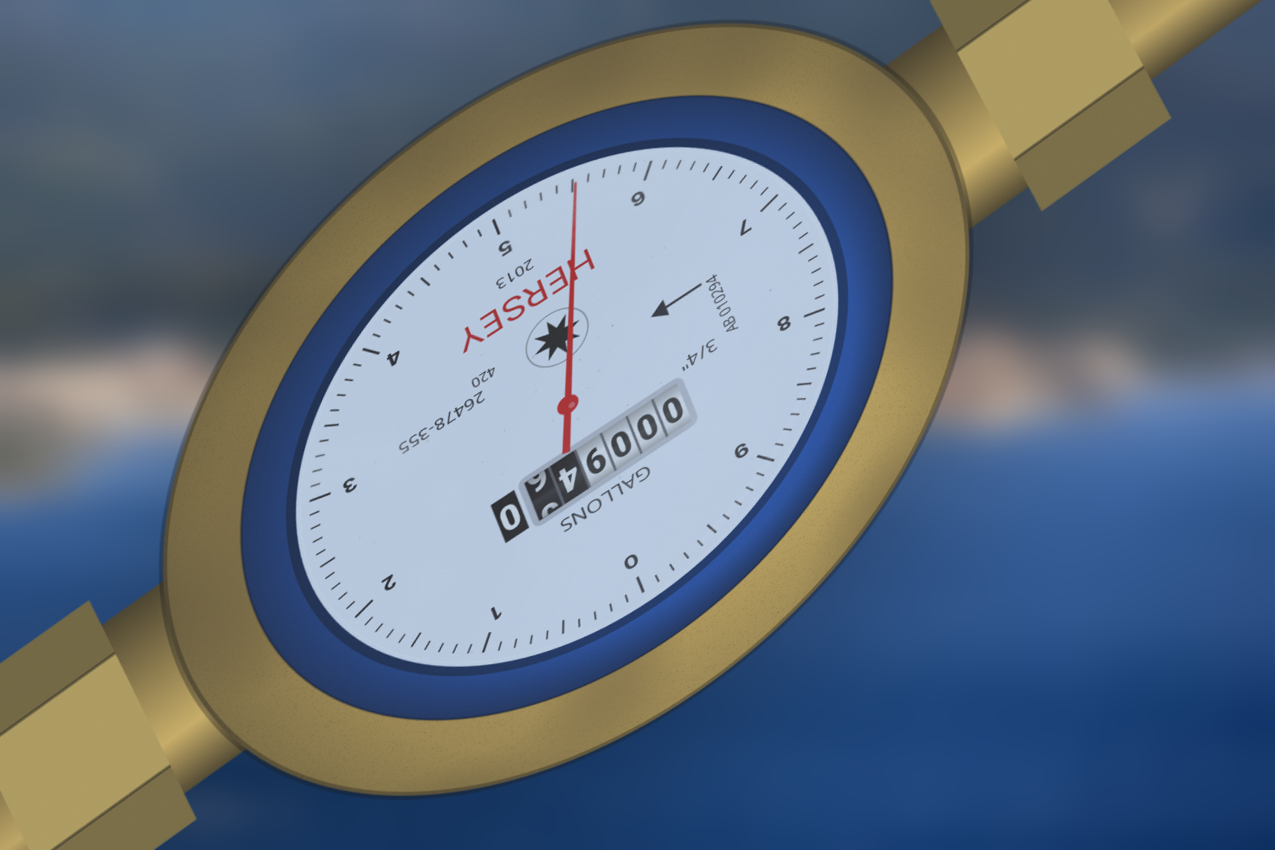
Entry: **9455.5** gal
